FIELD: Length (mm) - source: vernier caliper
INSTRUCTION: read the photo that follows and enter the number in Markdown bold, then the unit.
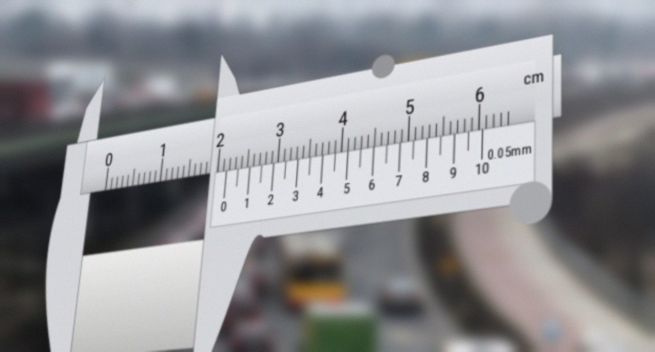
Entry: **21.5** mm
